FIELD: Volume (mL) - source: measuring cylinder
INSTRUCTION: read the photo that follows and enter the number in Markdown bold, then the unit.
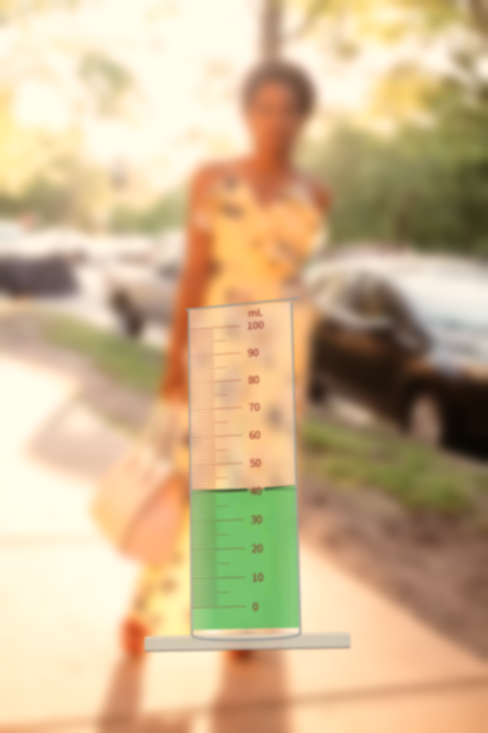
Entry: **40** mL
